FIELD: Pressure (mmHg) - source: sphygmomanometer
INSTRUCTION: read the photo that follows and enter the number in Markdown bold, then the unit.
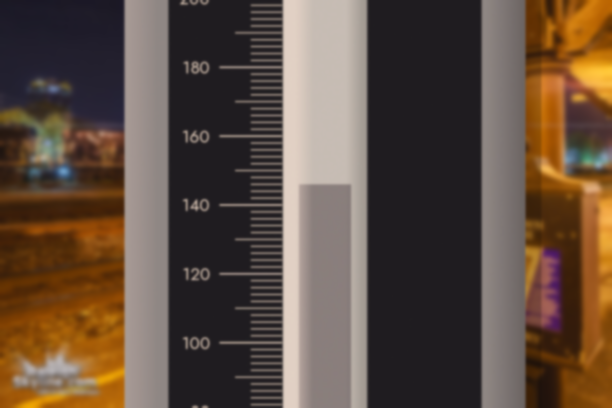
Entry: **146** mmHg
